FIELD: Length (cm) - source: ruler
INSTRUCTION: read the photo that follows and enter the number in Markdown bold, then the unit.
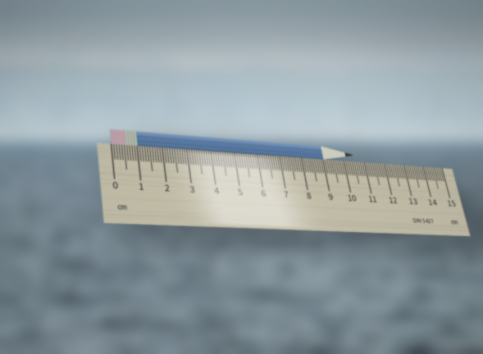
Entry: **10.5** cm
